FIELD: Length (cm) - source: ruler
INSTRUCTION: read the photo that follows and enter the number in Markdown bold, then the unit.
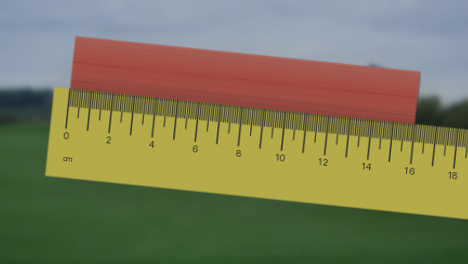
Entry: **16** cm
